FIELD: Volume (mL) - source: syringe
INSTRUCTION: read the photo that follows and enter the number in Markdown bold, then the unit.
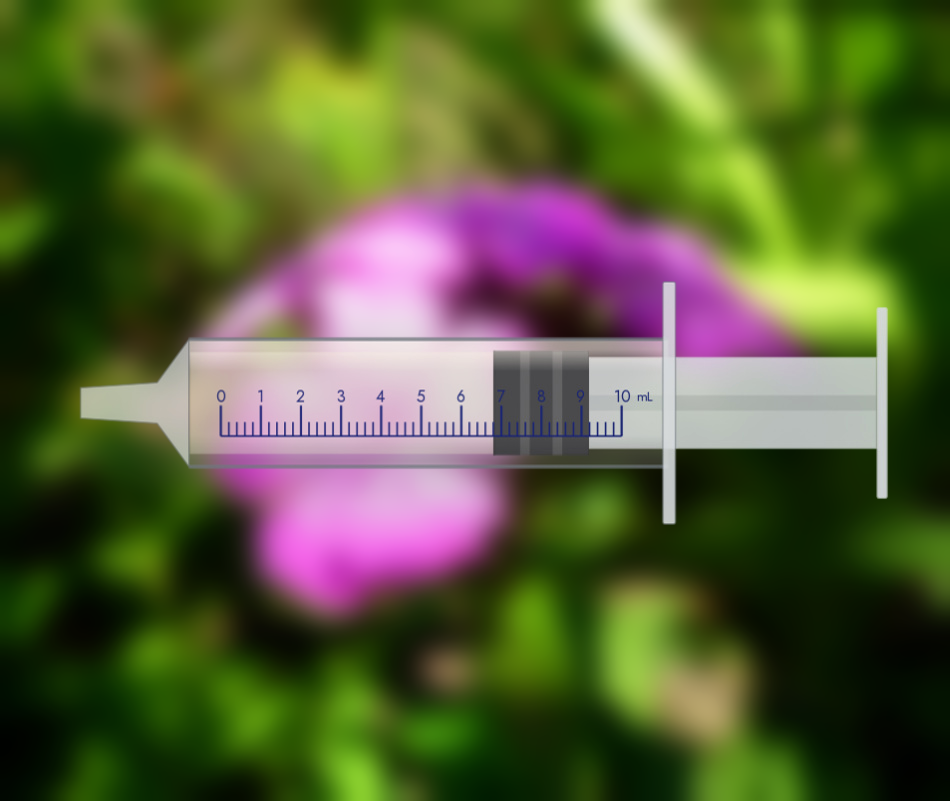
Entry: **6.8** mL
